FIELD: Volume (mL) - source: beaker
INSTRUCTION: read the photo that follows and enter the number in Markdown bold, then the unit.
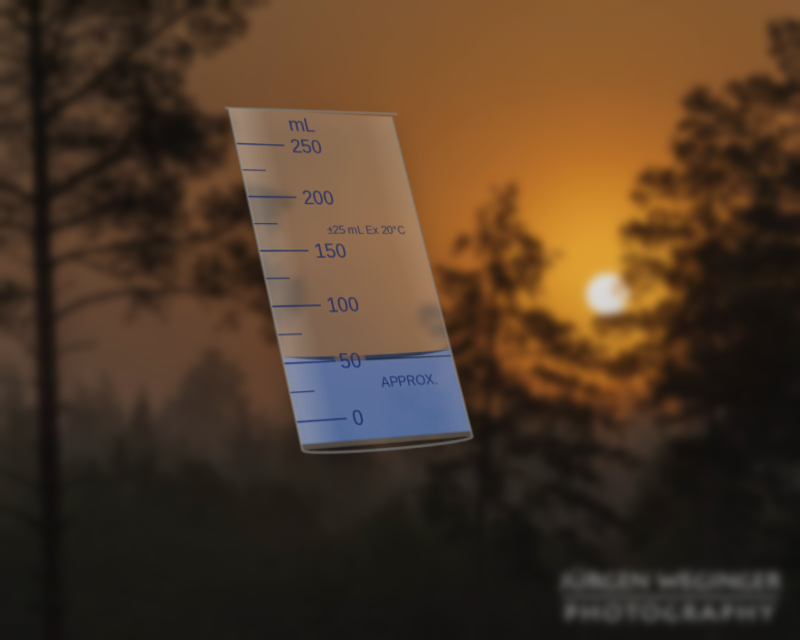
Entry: **50** mL
